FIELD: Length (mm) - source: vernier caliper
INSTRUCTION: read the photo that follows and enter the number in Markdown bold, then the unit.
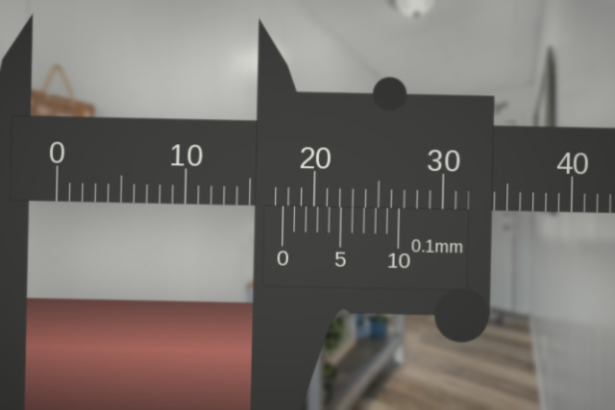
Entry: **17.6** mm
